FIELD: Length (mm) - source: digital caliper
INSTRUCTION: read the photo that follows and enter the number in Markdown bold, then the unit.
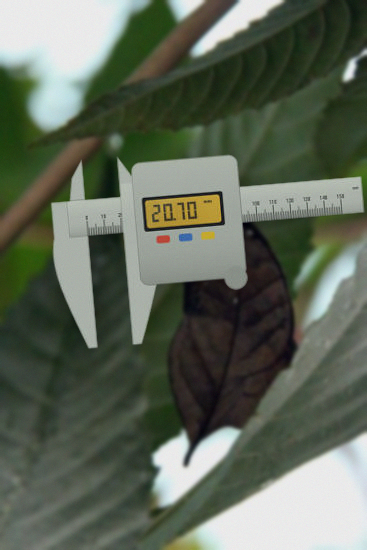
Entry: **20.70** mm
